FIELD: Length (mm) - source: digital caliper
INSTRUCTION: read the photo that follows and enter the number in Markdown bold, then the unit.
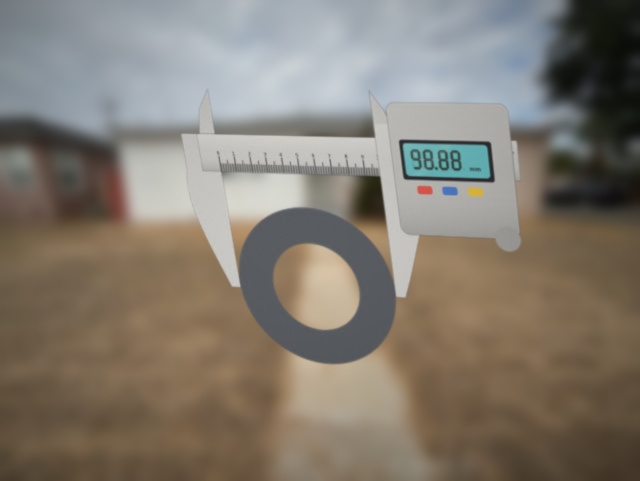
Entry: **98.88** mm
